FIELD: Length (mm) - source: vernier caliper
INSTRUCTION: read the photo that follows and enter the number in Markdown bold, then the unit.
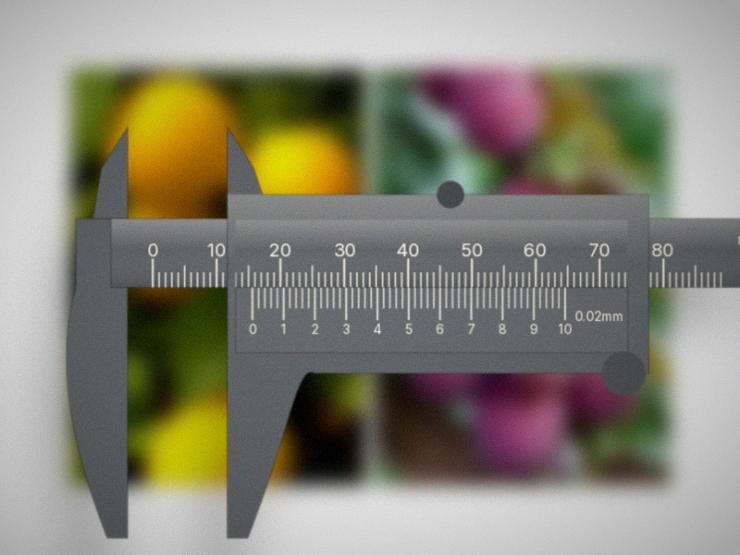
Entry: **15.6** mm
